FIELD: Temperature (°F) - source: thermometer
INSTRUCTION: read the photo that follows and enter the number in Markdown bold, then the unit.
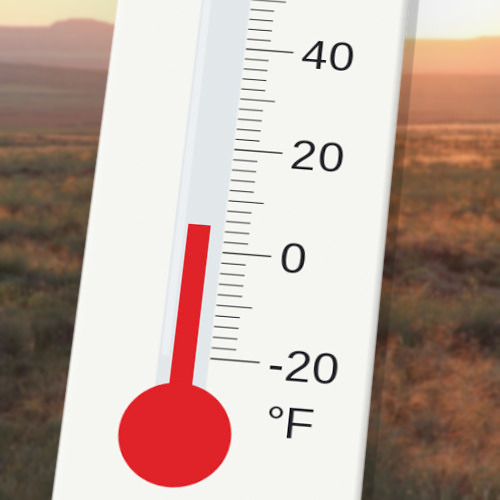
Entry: **5** °F
